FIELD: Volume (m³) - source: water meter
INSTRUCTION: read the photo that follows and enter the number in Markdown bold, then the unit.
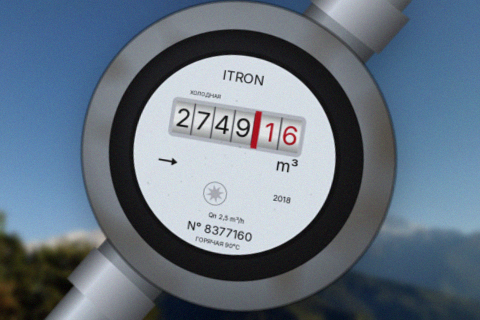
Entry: **2749.16** m³
